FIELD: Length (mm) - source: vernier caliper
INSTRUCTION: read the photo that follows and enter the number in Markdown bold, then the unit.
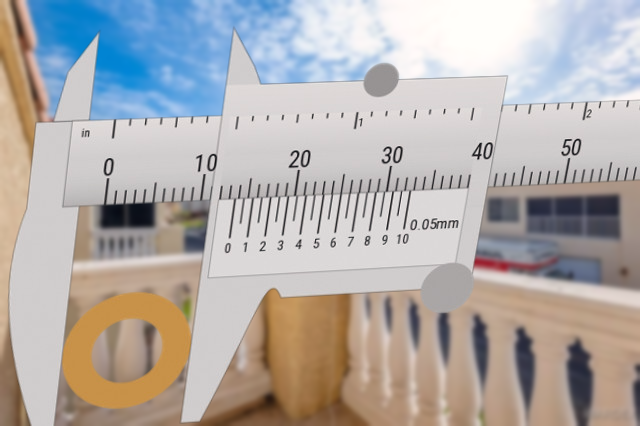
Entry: **13.6** mm
